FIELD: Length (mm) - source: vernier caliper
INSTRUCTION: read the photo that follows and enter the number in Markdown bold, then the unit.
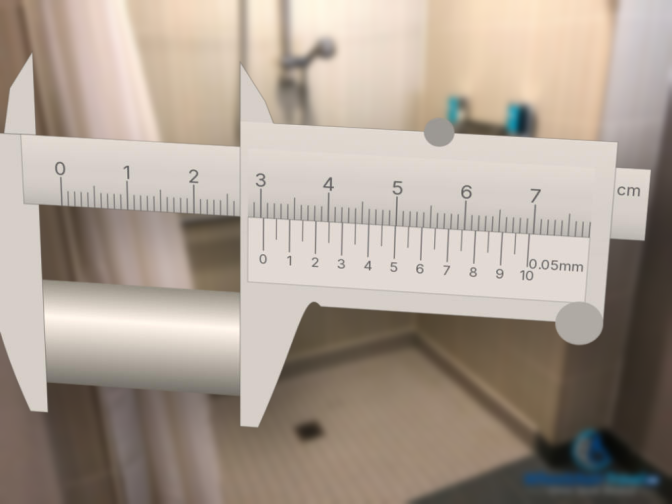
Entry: **30.4** mm
